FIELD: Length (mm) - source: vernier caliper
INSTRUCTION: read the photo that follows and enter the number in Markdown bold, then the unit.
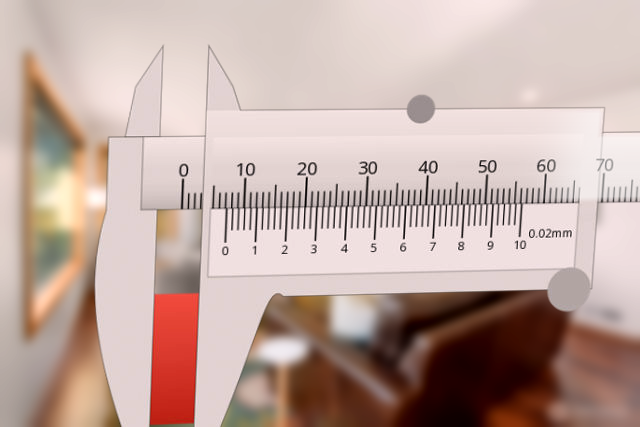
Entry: **7.2** mm
